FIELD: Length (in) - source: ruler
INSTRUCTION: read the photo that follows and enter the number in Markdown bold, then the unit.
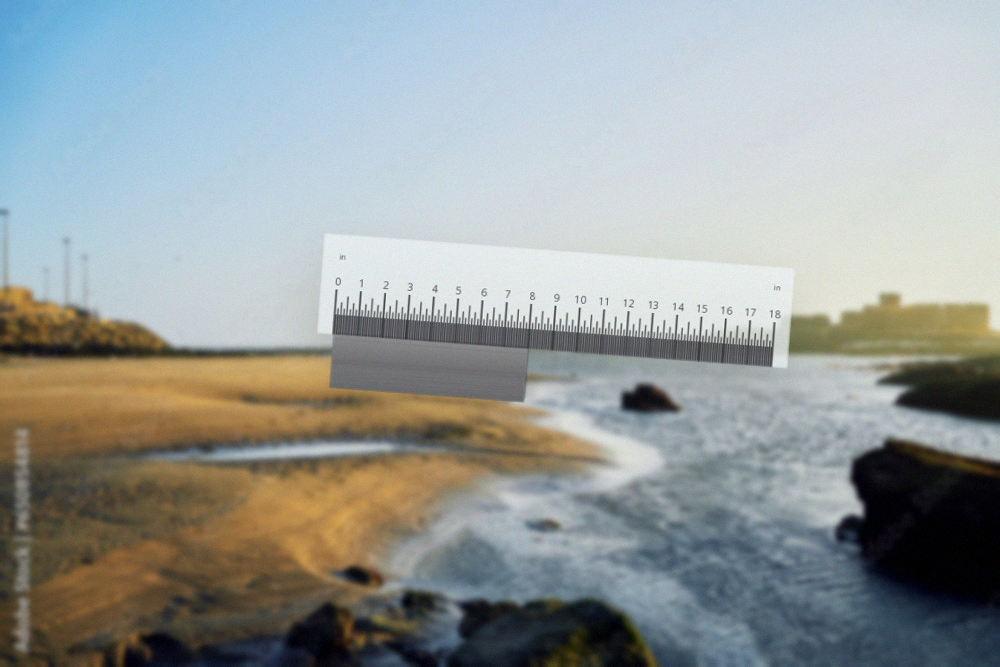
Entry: **8** in
